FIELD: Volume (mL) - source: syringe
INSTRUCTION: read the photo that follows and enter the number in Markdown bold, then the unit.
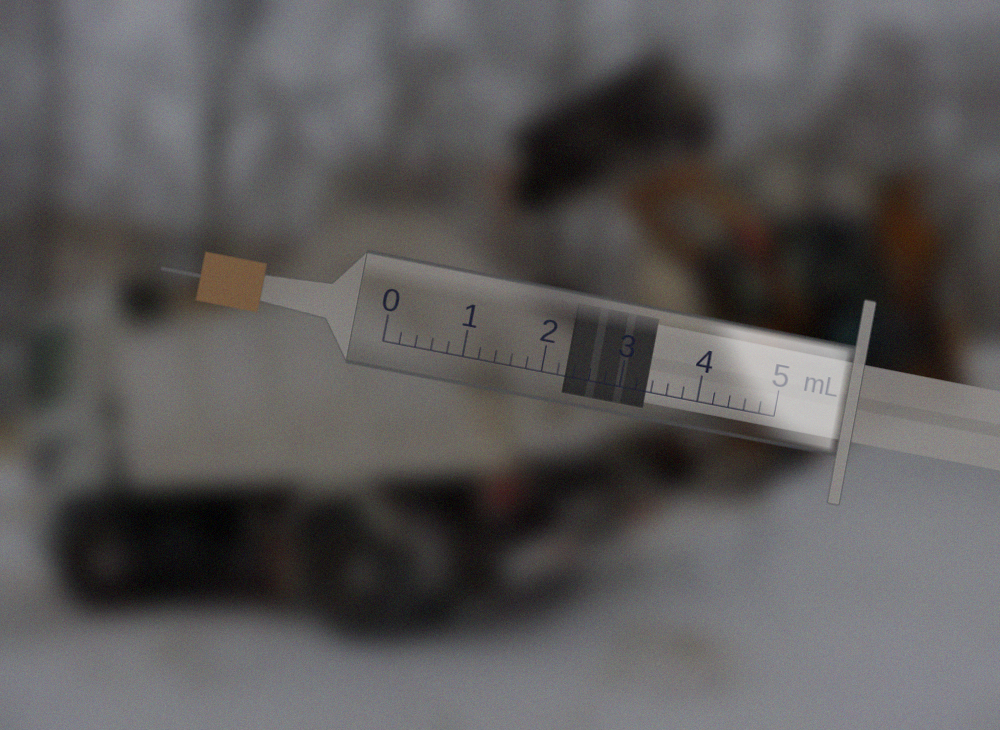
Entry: **2.3** mL
